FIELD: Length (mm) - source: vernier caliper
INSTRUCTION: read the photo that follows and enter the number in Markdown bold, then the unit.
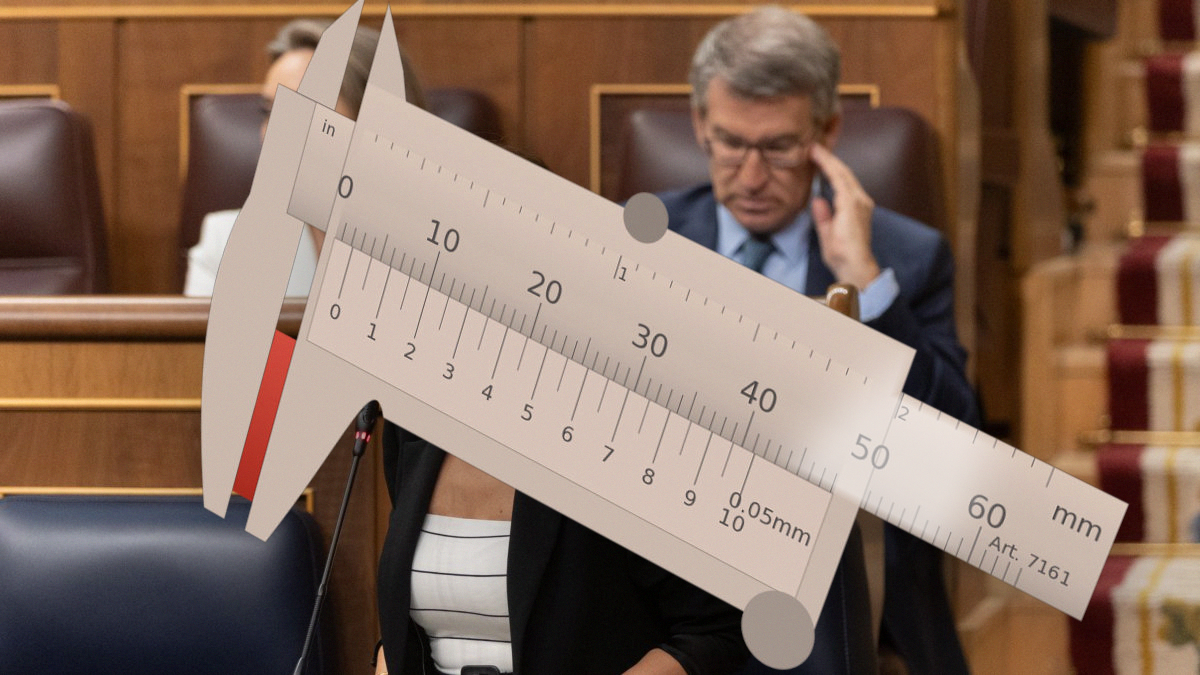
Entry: **2.2** mm
